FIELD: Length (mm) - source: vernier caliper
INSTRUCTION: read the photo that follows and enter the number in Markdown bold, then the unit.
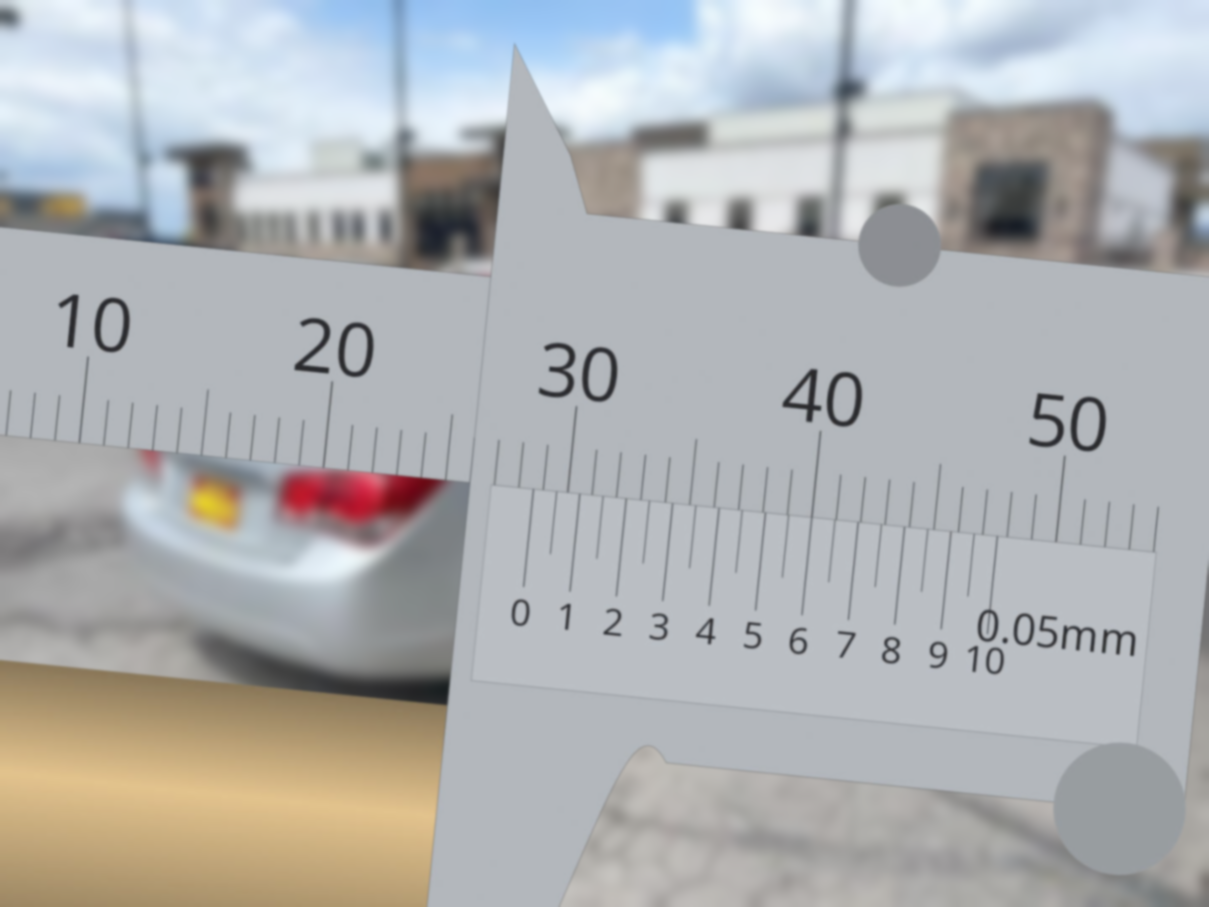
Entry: **28.6** mm
